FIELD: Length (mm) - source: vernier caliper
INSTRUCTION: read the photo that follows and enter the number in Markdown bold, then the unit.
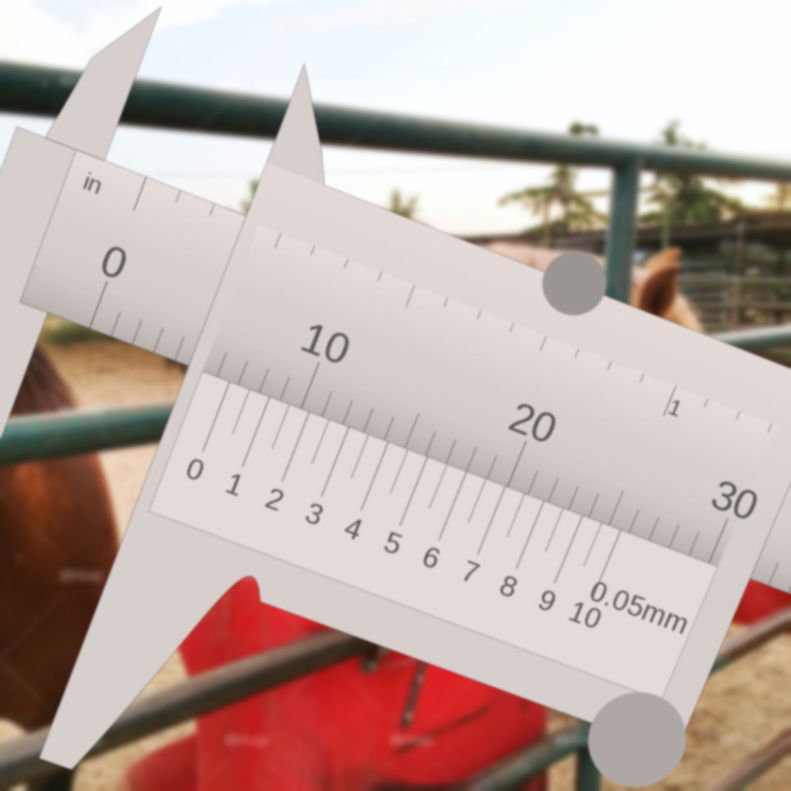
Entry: **6.6** mm
